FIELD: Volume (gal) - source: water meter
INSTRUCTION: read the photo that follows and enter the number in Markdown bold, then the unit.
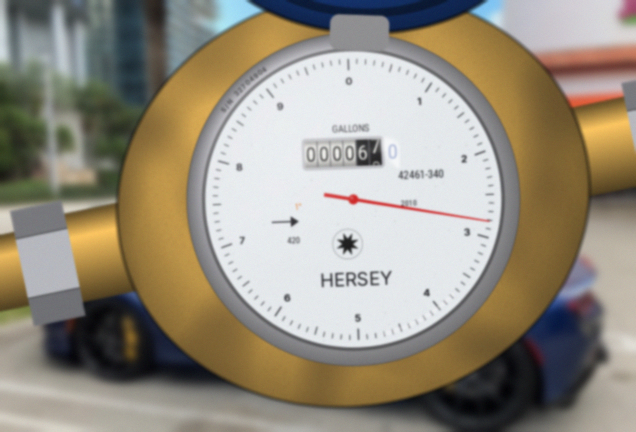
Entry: **672.8** gal
